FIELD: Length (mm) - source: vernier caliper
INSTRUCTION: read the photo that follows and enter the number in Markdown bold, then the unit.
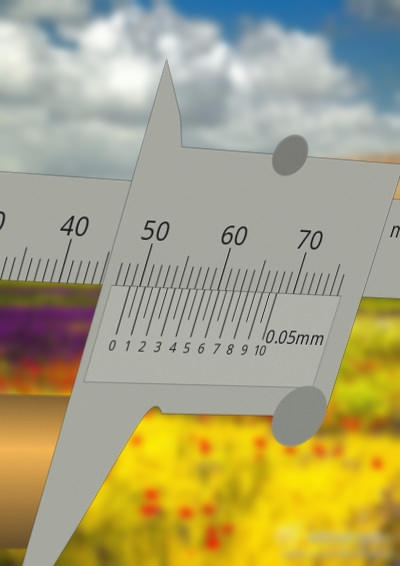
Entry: **48.8** mm
